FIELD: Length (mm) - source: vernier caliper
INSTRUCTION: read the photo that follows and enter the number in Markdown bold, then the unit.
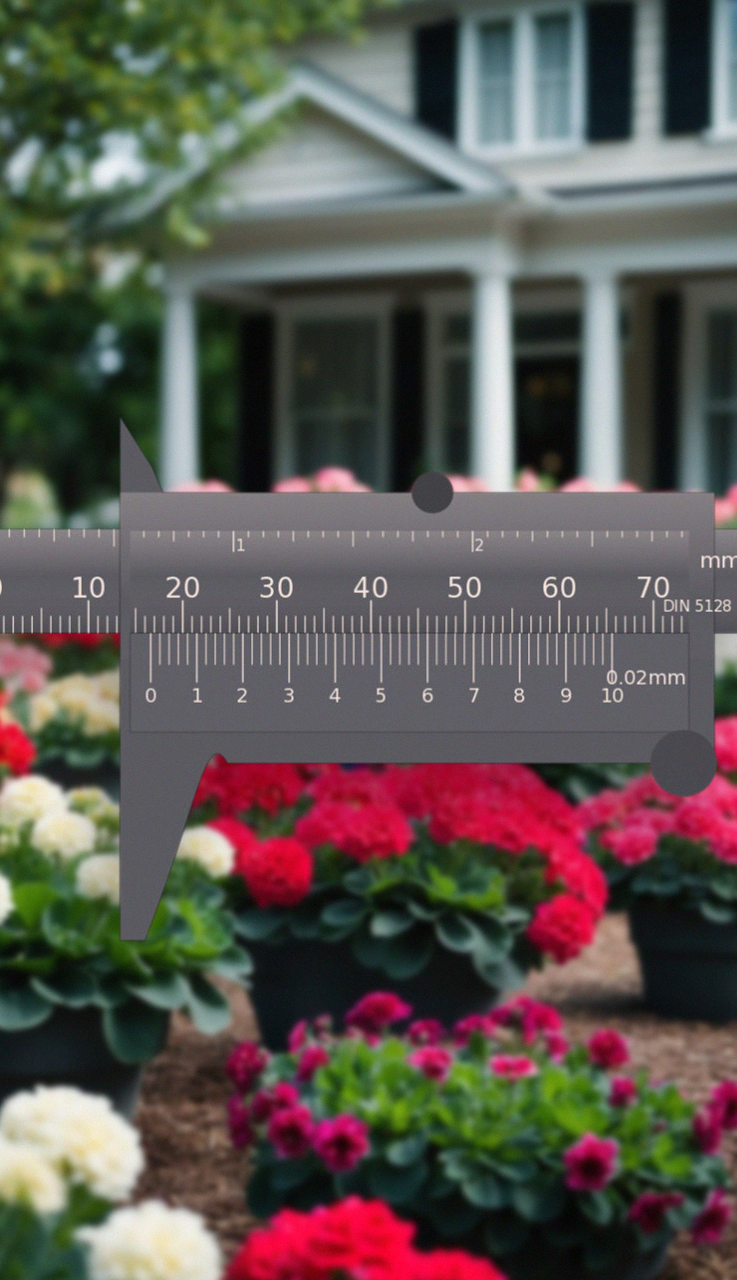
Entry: **16.6** mm
